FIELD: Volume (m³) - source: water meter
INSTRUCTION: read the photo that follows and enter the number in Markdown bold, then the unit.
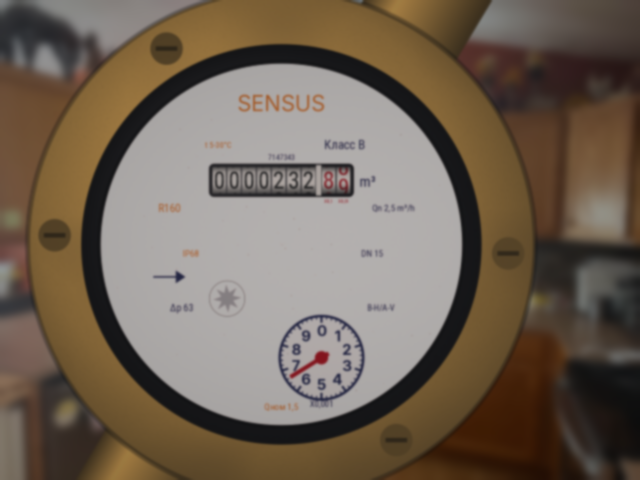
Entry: **232.886** m³
